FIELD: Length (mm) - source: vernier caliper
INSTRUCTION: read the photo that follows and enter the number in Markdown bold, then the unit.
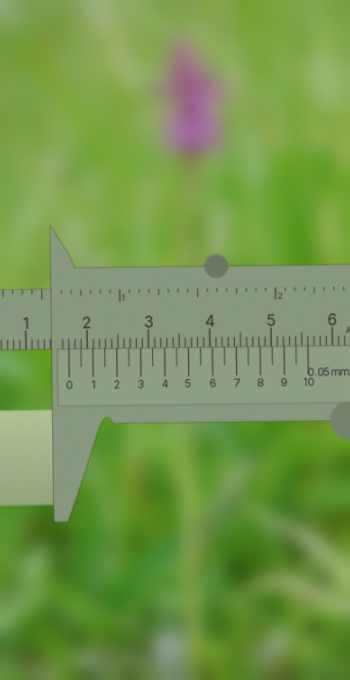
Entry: **17.0** mm
